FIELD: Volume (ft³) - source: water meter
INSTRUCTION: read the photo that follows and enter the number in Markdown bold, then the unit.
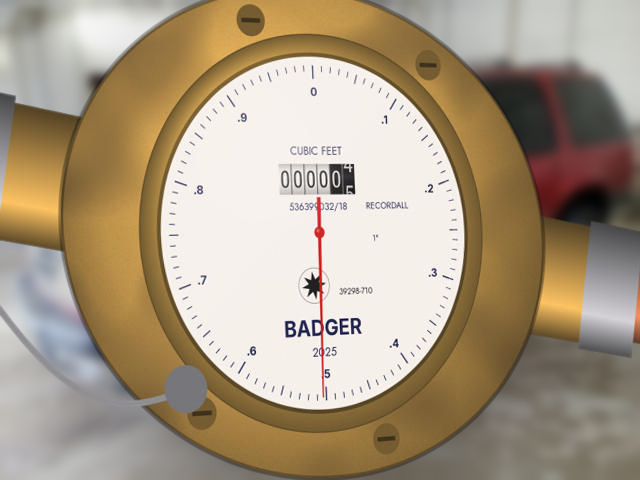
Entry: **4.50** ft³
